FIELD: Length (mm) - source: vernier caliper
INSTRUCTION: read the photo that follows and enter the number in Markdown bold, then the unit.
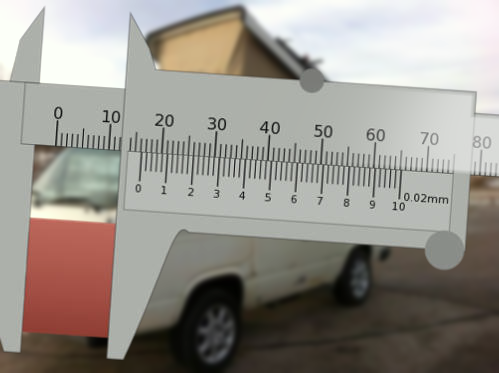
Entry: **16.2** mm
